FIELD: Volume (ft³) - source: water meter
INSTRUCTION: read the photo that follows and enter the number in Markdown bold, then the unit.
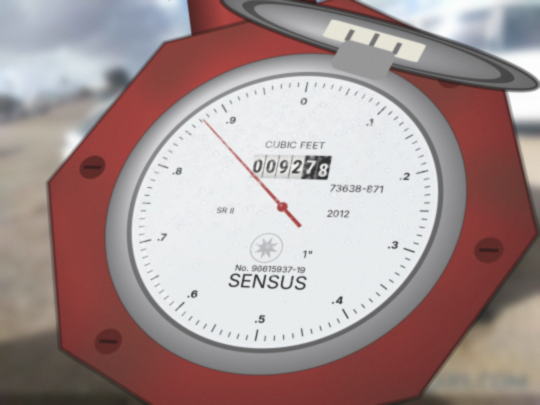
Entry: **9277.87** ft³
